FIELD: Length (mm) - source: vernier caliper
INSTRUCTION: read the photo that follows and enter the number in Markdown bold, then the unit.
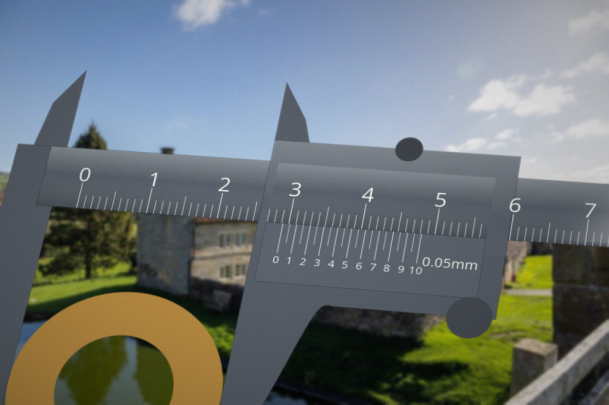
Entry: **29.2** mm
